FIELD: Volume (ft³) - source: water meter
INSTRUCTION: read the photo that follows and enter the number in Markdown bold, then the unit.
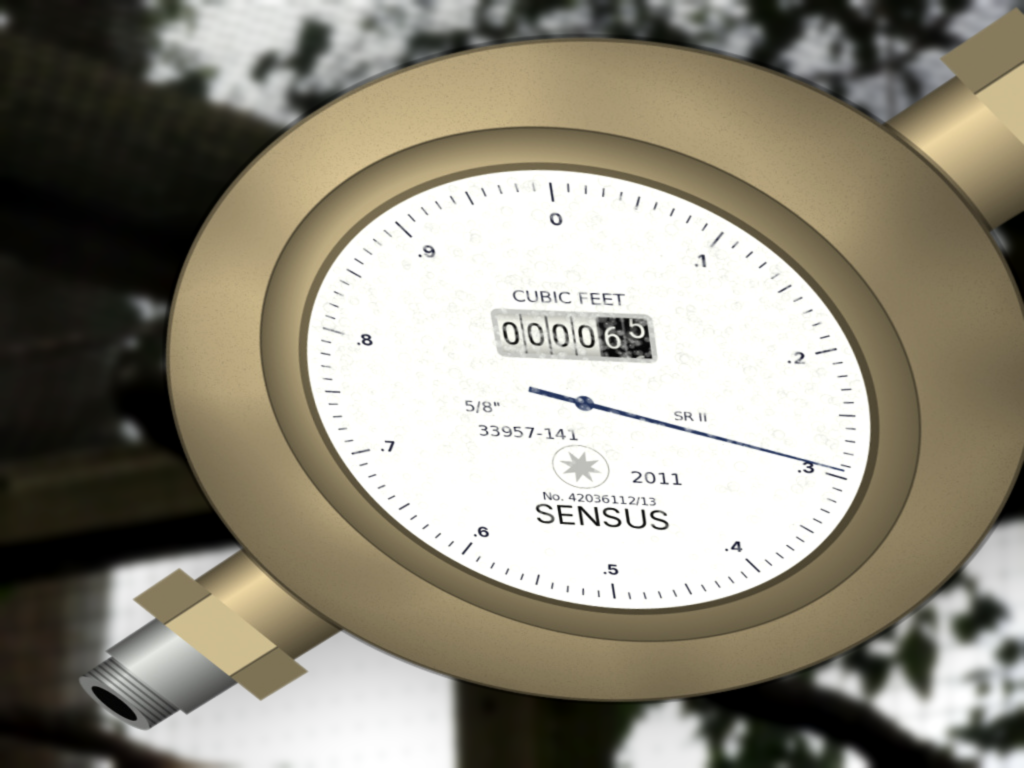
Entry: **65.29** ft³
